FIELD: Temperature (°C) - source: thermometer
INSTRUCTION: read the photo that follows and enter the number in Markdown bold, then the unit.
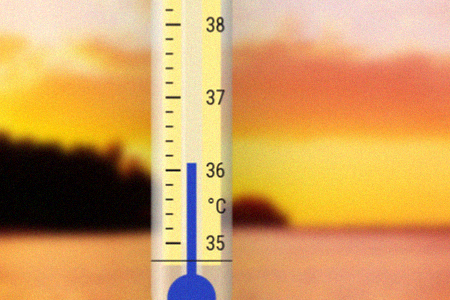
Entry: **36.1** °C
